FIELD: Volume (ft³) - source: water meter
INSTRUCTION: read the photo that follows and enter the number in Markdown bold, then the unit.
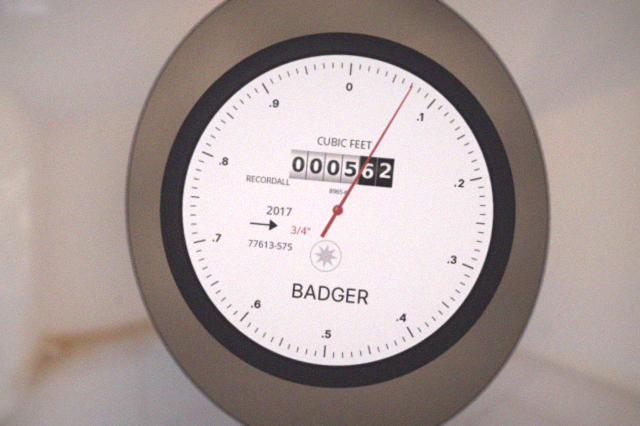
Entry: **562.07** ft³
